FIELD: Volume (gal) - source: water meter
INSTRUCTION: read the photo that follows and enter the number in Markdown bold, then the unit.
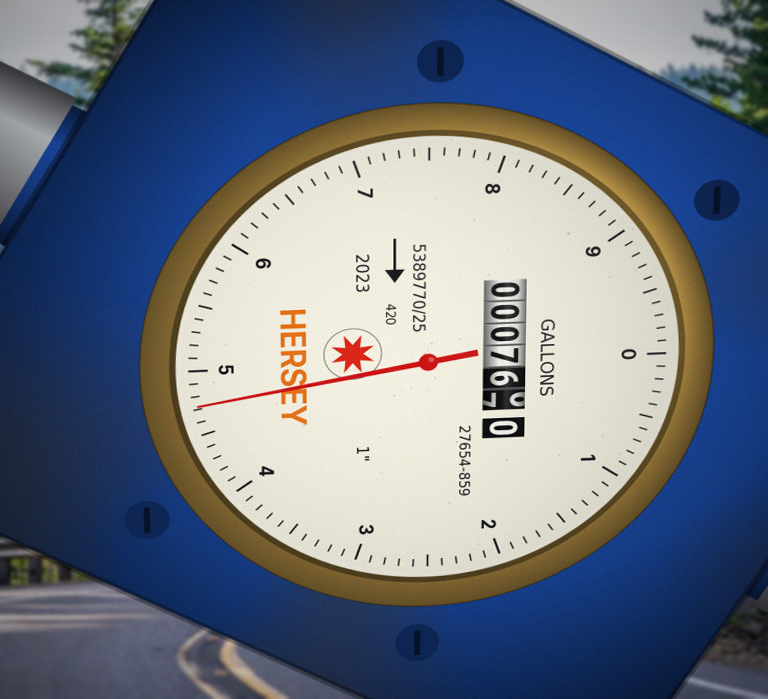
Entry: **7664.7** gal
